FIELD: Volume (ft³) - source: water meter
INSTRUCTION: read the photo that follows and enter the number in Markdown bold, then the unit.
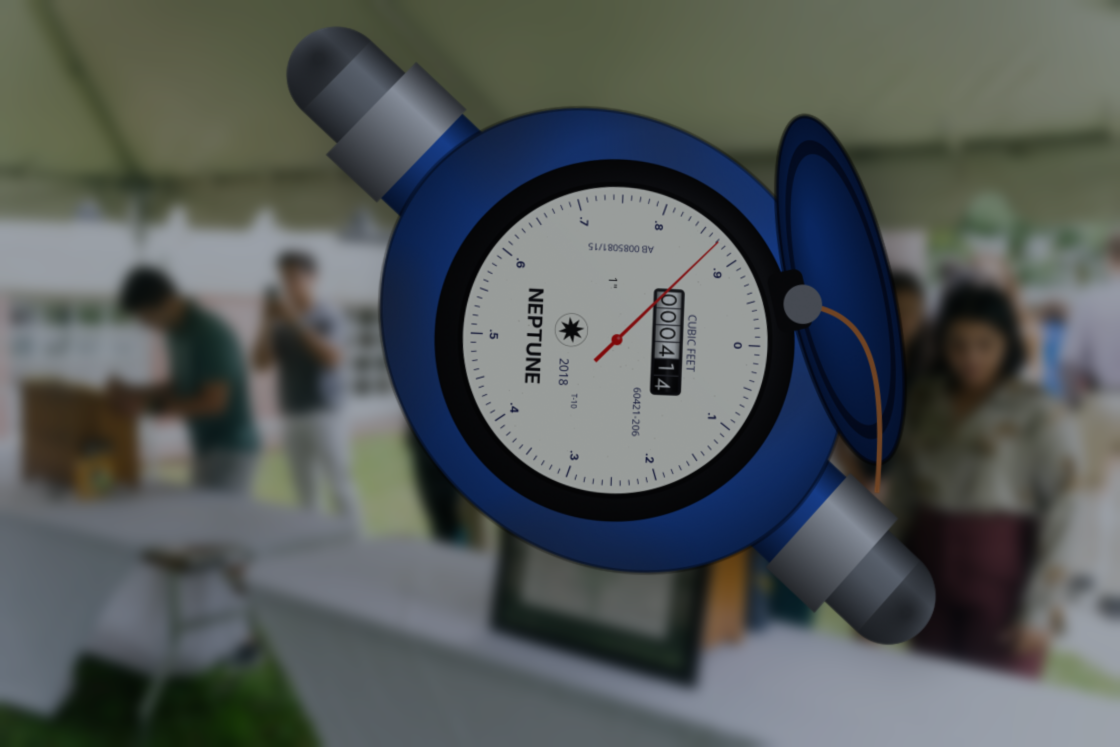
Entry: **413.87** ft³
